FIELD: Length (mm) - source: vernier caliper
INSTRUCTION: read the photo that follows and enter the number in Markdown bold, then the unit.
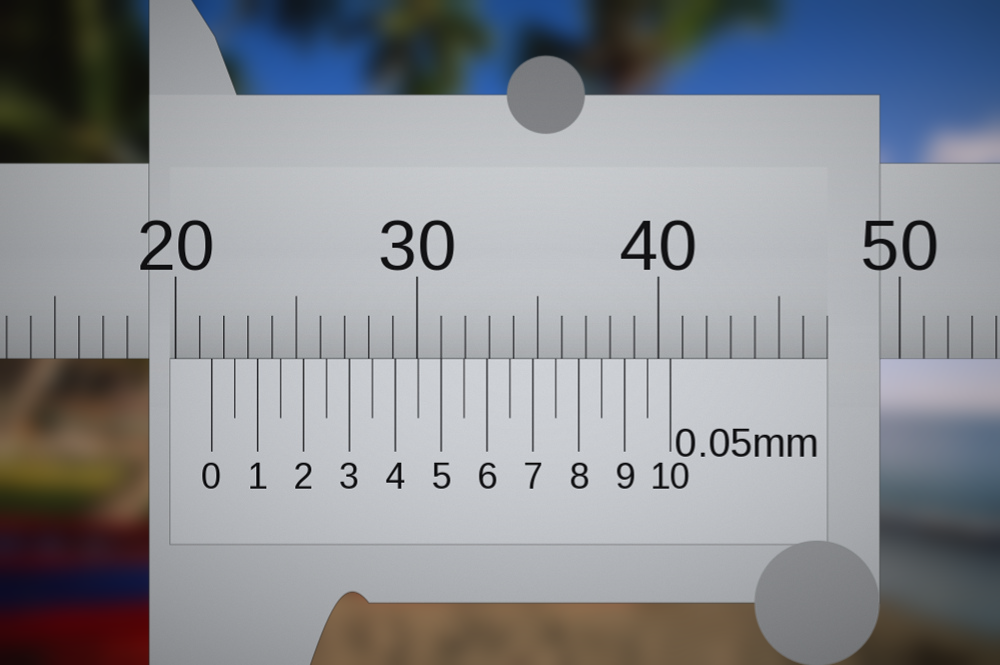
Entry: **21.50** mm
